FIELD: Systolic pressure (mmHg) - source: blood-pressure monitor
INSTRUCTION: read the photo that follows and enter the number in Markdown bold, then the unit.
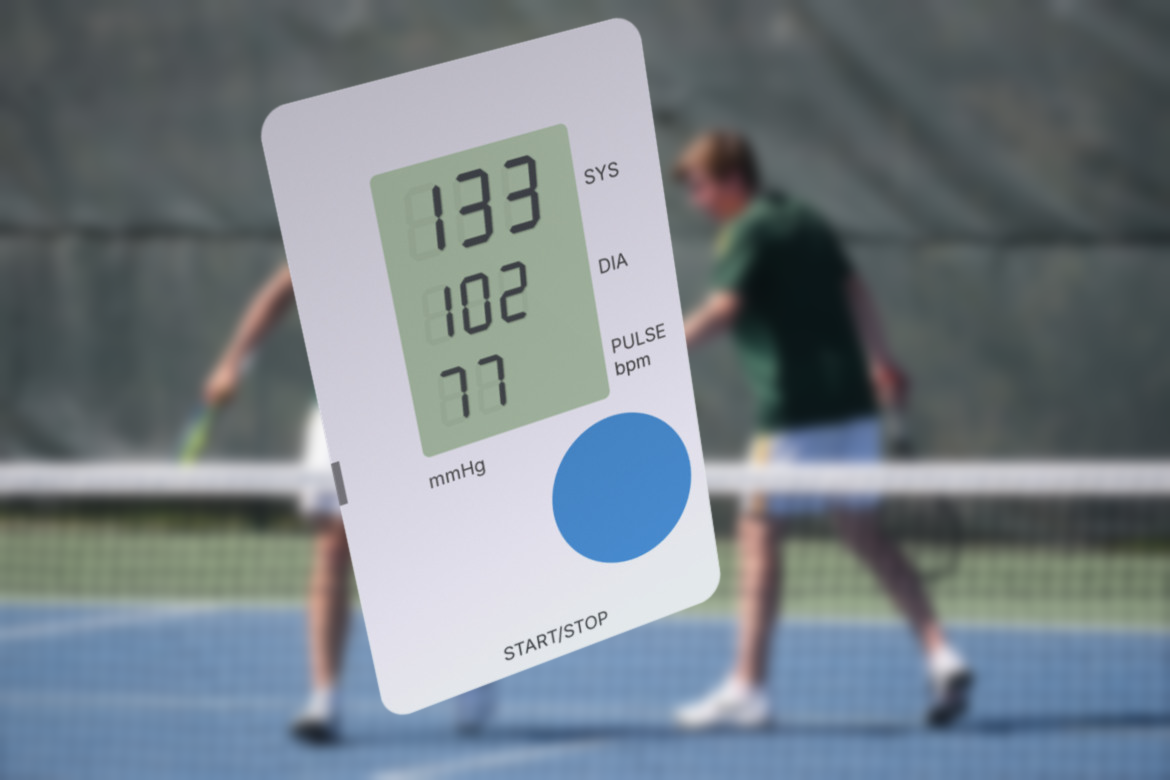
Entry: **133** mmHg
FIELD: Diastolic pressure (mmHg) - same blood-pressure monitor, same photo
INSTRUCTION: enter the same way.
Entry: **102** mmHg
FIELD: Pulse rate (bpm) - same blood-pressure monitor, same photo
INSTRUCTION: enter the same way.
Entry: **77** bpm
